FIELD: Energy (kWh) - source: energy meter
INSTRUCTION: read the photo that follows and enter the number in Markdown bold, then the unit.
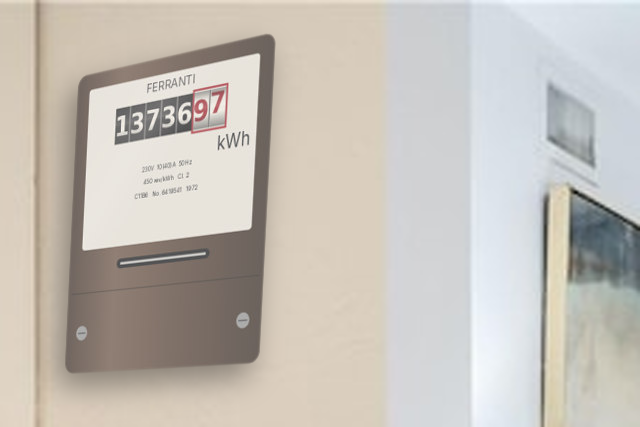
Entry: **13736.97** kWh
